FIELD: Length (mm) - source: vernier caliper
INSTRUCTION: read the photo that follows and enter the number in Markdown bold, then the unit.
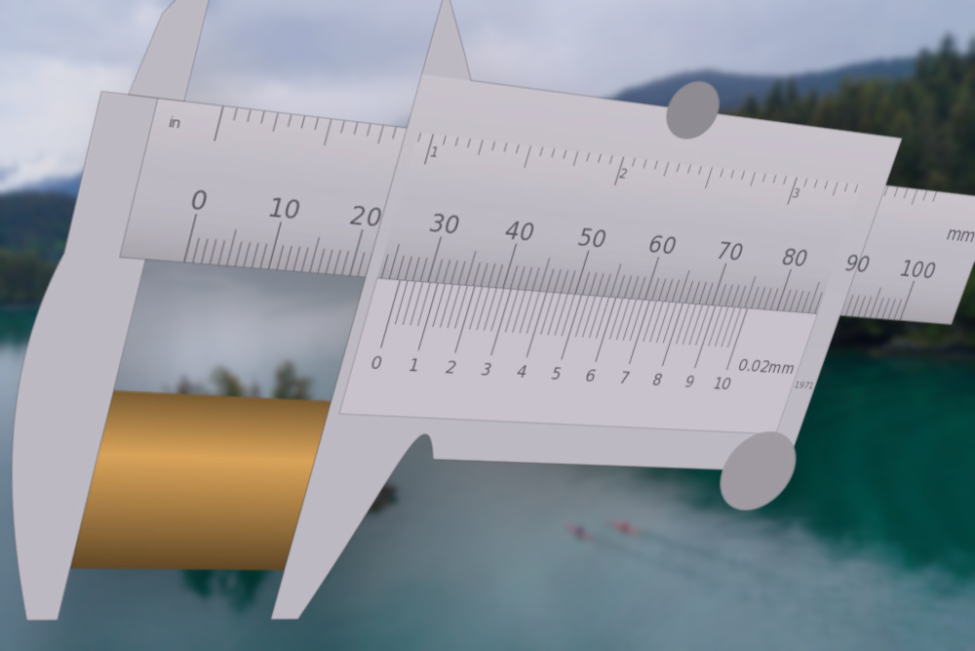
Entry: **26.4** mm
